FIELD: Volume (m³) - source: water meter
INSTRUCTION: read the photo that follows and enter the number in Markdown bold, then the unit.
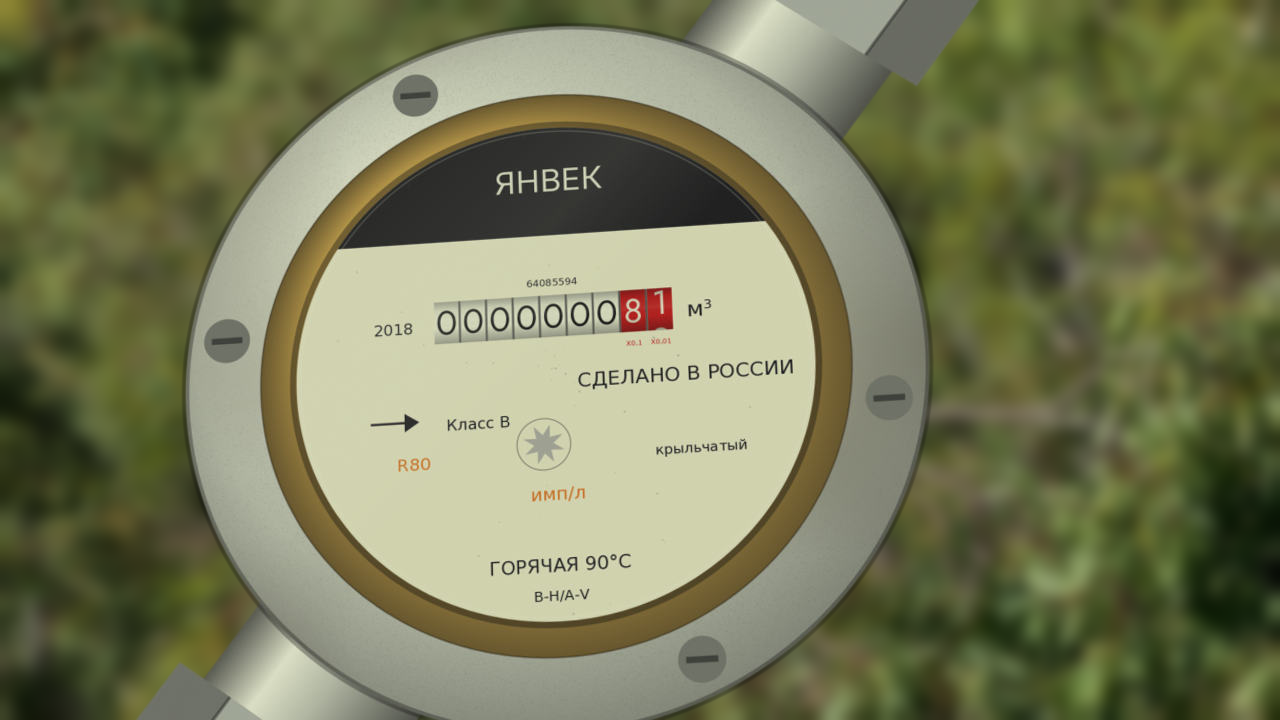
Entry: **0.81** m³
